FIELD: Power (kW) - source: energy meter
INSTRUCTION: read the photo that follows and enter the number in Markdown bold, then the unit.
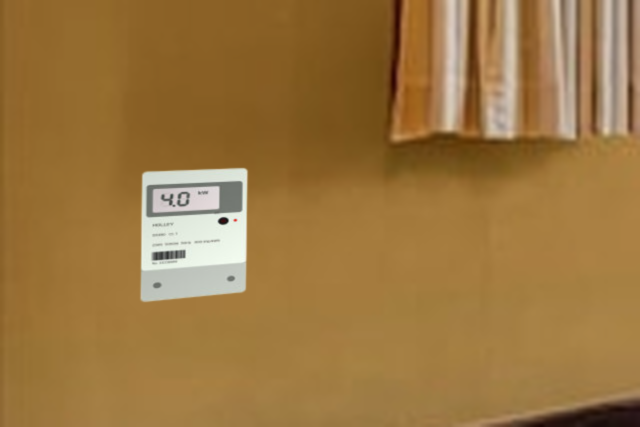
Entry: **4.0** kW
